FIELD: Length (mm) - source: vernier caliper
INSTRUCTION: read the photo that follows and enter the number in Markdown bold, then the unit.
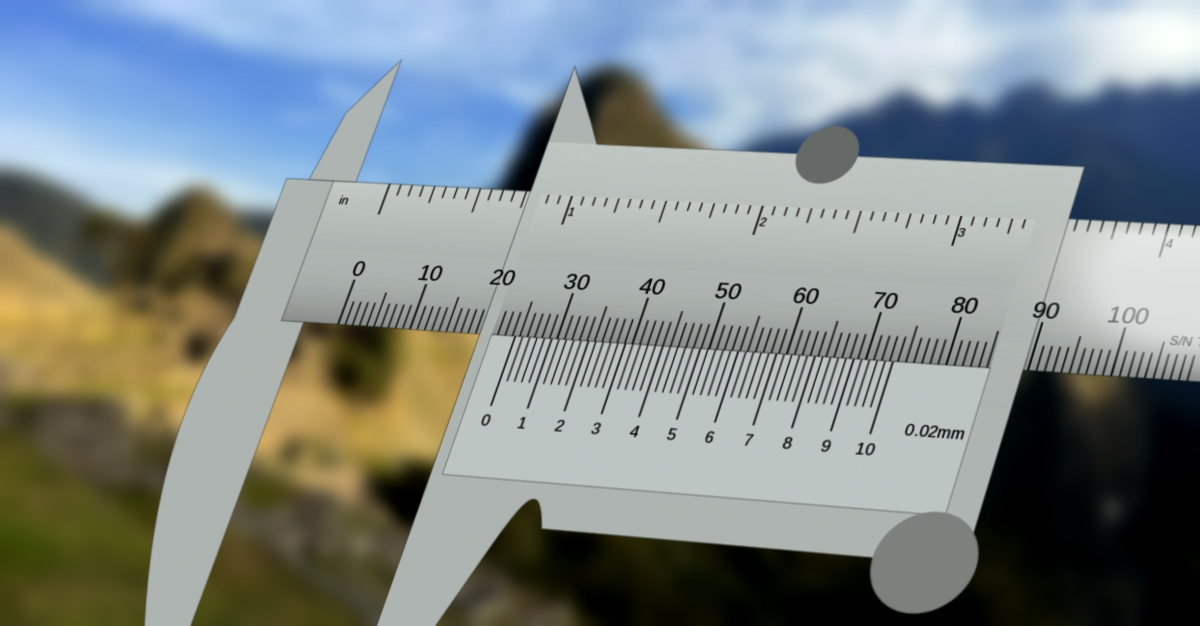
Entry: **24.4** mm
